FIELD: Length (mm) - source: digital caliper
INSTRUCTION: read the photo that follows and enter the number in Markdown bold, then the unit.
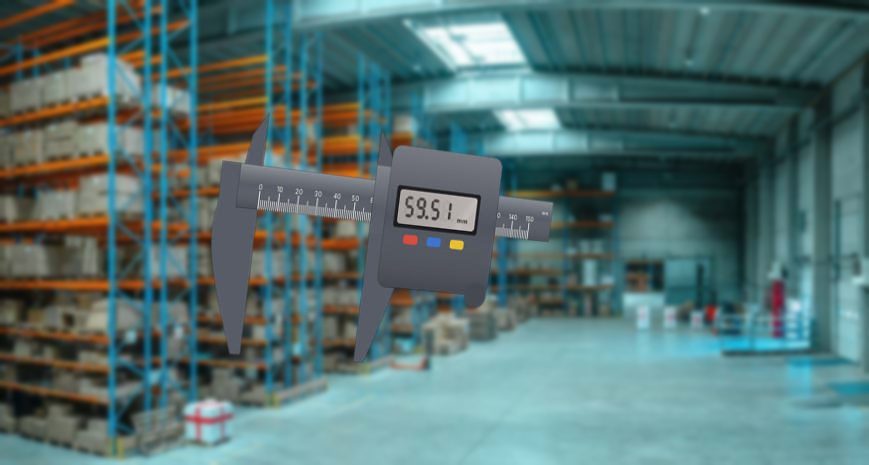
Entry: **59.51** mm
